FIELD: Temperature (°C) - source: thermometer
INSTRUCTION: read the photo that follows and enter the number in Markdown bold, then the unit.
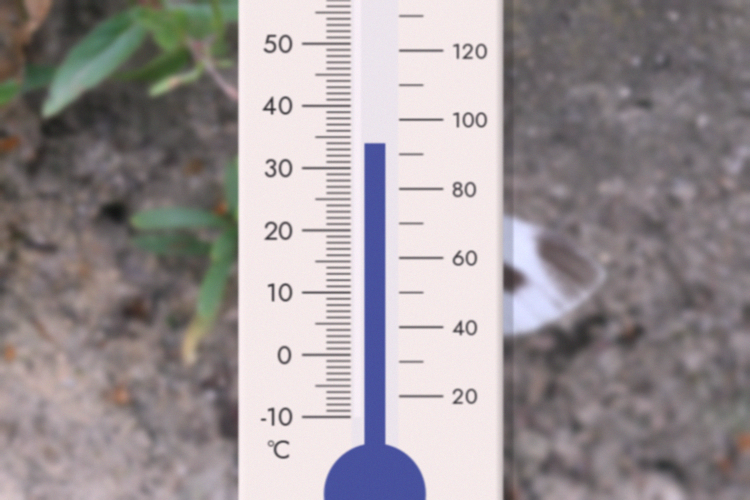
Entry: **34** °C
